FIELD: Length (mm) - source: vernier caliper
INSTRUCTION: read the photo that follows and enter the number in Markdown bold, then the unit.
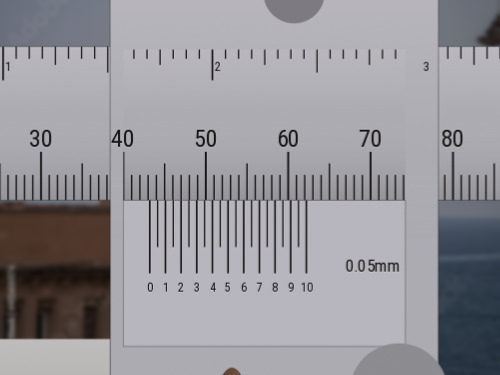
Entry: **43.2** mm
